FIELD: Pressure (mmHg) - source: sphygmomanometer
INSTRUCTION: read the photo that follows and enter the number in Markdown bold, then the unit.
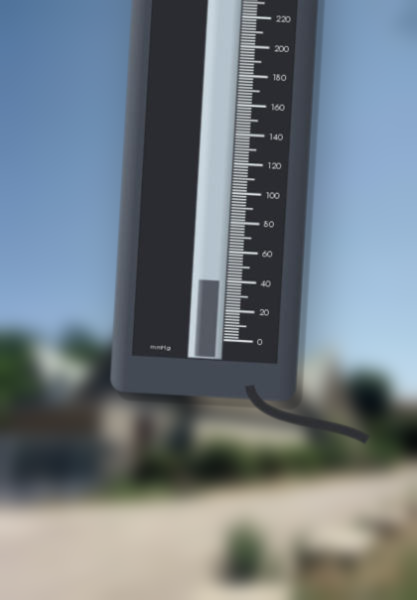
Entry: **40** mmHg
